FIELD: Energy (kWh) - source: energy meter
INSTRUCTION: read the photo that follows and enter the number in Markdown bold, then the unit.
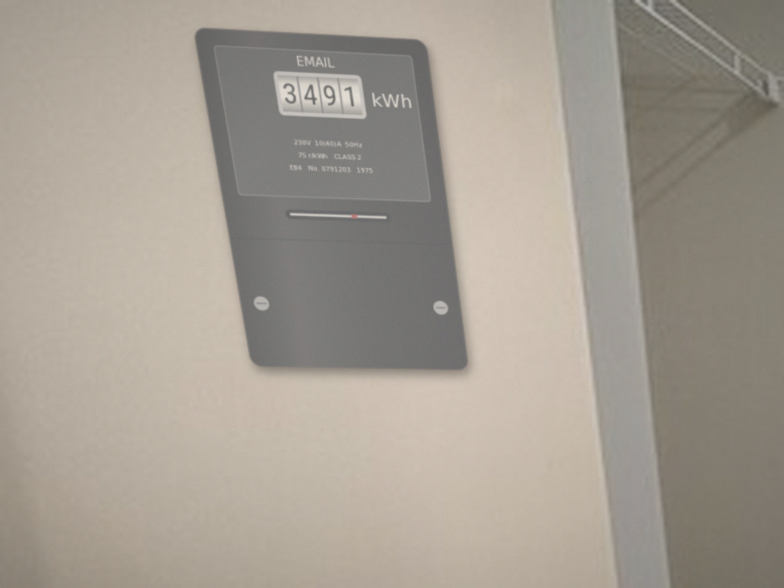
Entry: **3491** kWh
